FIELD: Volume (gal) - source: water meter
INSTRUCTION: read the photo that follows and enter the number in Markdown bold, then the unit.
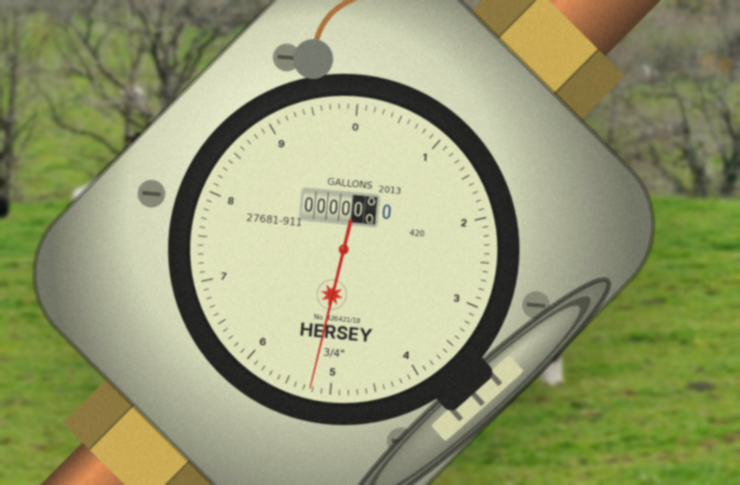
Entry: **85.2** gal
